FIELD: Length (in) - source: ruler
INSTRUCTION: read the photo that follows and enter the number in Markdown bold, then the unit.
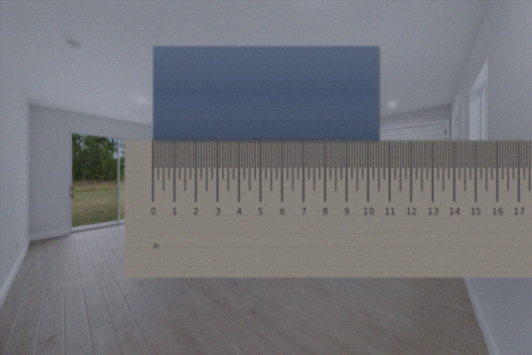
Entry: **10.5** in
